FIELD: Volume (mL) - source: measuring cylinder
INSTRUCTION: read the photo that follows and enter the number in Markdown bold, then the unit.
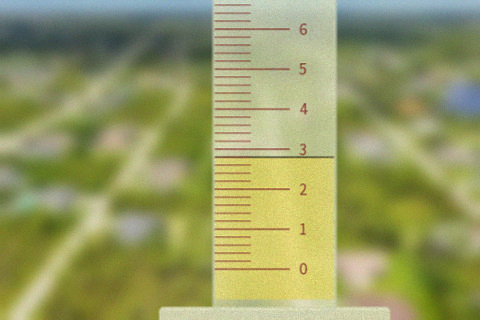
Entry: **2.8** mL
